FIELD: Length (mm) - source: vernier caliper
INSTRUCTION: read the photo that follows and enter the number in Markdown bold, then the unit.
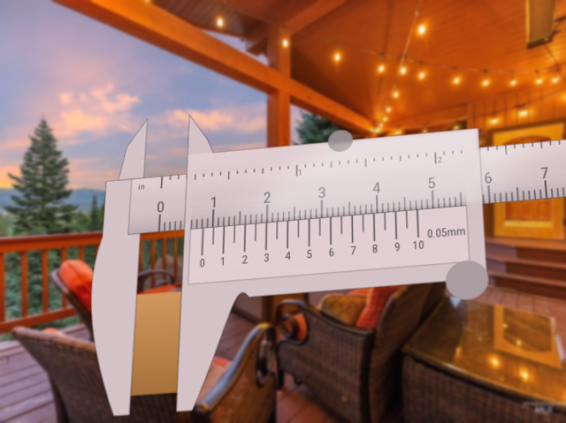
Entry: **8.2** mm
